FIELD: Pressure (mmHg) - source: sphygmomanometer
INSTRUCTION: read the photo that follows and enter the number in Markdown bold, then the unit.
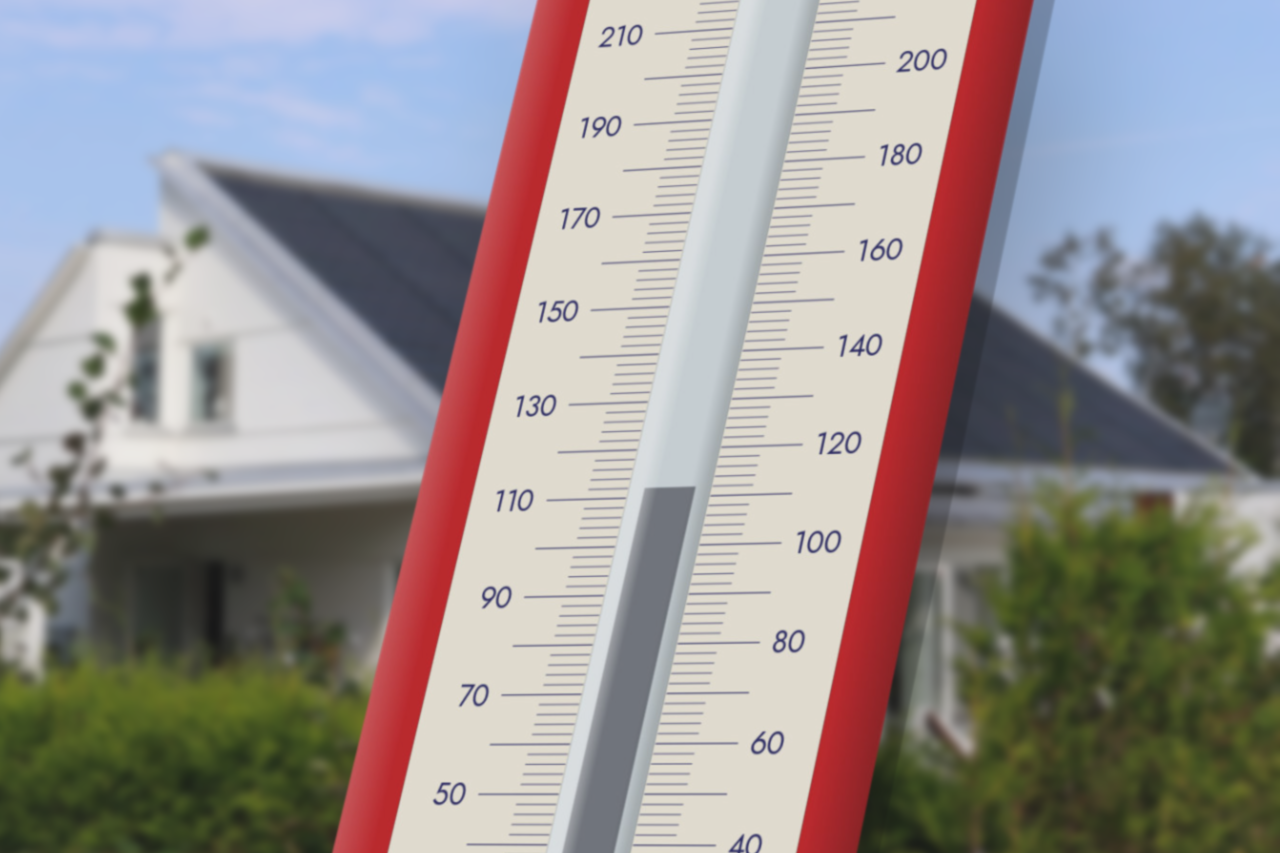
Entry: **112** mmHg
